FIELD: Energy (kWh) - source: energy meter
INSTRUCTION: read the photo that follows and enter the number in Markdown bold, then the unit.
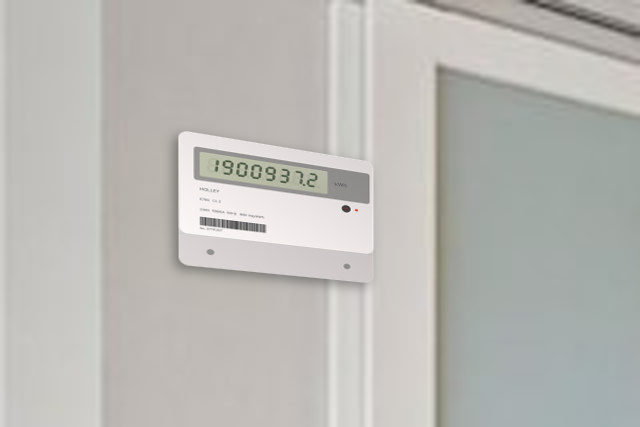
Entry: **1900937.2** kWh
